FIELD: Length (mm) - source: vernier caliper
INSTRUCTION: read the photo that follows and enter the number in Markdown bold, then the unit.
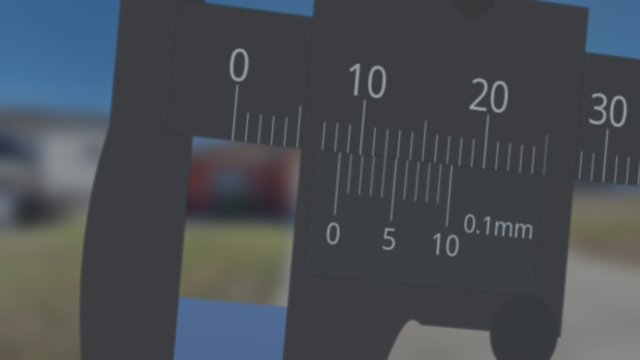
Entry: **8.4** mm
